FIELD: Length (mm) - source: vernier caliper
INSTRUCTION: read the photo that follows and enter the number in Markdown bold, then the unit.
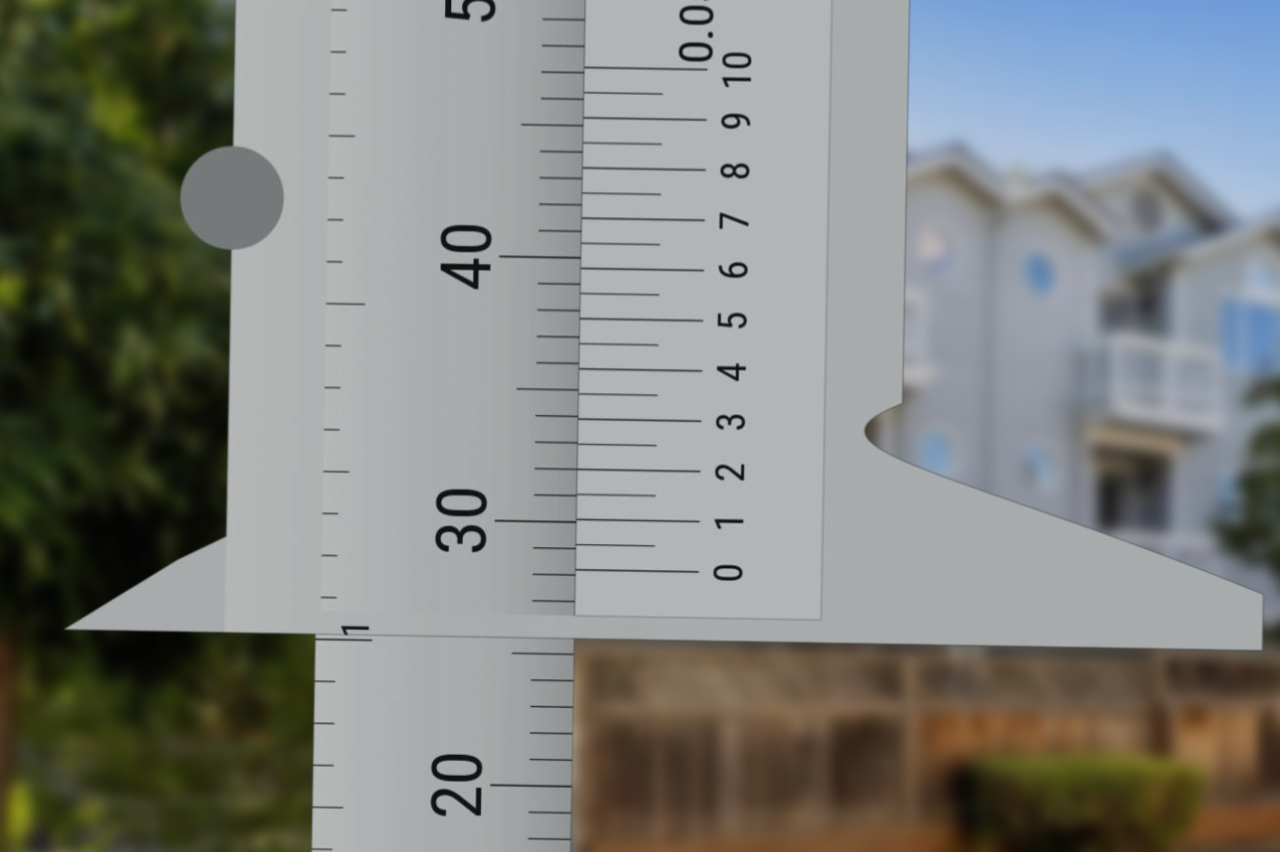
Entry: **28.20** mm
